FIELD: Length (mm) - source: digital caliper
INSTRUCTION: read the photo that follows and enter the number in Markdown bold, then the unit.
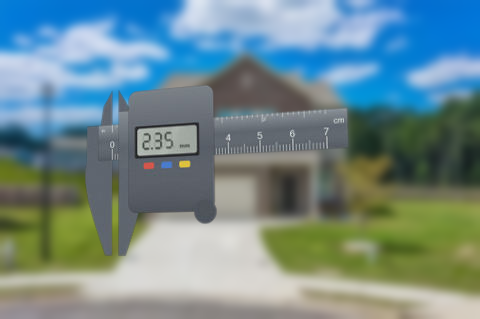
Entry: **2.35** mm
